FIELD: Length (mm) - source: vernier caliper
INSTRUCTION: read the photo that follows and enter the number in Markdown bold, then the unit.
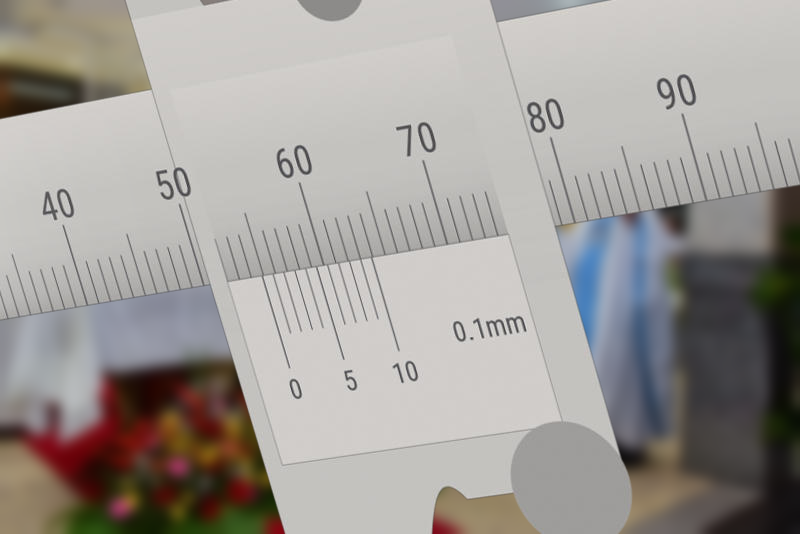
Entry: **54.9** mm
